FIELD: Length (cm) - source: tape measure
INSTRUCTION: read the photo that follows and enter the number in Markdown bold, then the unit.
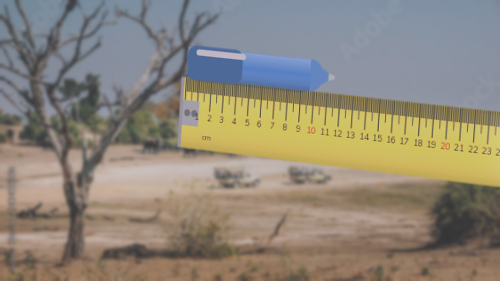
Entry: **11.5** cm
